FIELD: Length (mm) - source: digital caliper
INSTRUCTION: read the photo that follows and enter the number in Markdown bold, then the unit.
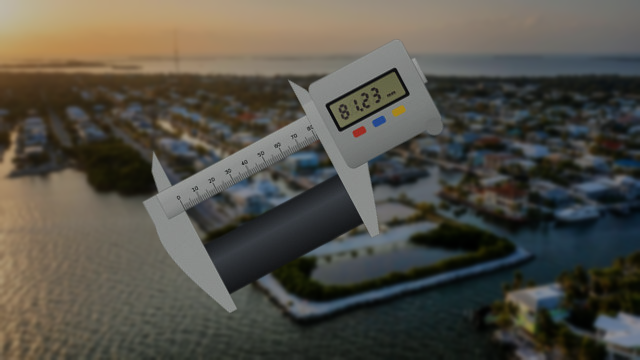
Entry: **81.23** mm
